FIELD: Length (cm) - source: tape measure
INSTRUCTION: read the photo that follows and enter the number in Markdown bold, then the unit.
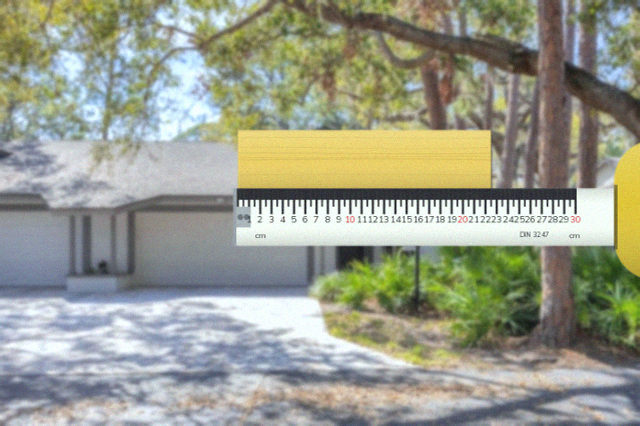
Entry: **22.5** cm
